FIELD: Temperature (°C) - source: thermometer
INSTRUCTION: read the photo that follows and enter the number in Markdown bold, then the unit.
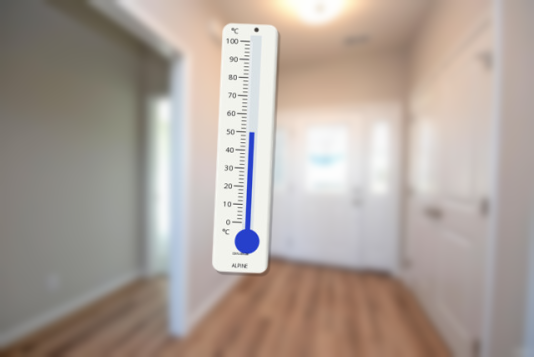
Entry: **50** °C
